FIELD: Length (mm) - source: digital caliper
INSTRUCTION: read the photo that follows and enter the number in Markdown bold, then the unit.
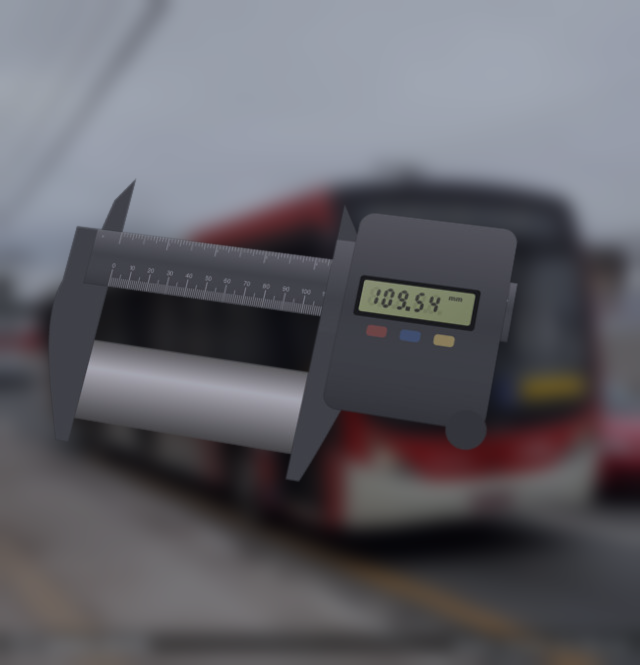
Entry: **109.54** mm
